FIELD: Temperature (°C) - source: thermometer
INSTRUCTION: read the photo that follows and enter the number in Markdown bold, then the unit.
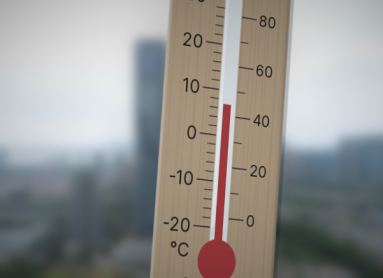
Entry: **7** °C
